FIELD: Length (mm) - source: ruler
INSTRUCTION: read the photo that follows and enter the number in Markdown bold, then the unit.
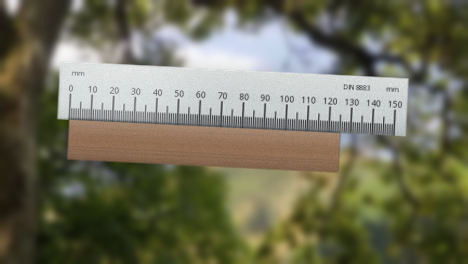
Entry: **125** mm
